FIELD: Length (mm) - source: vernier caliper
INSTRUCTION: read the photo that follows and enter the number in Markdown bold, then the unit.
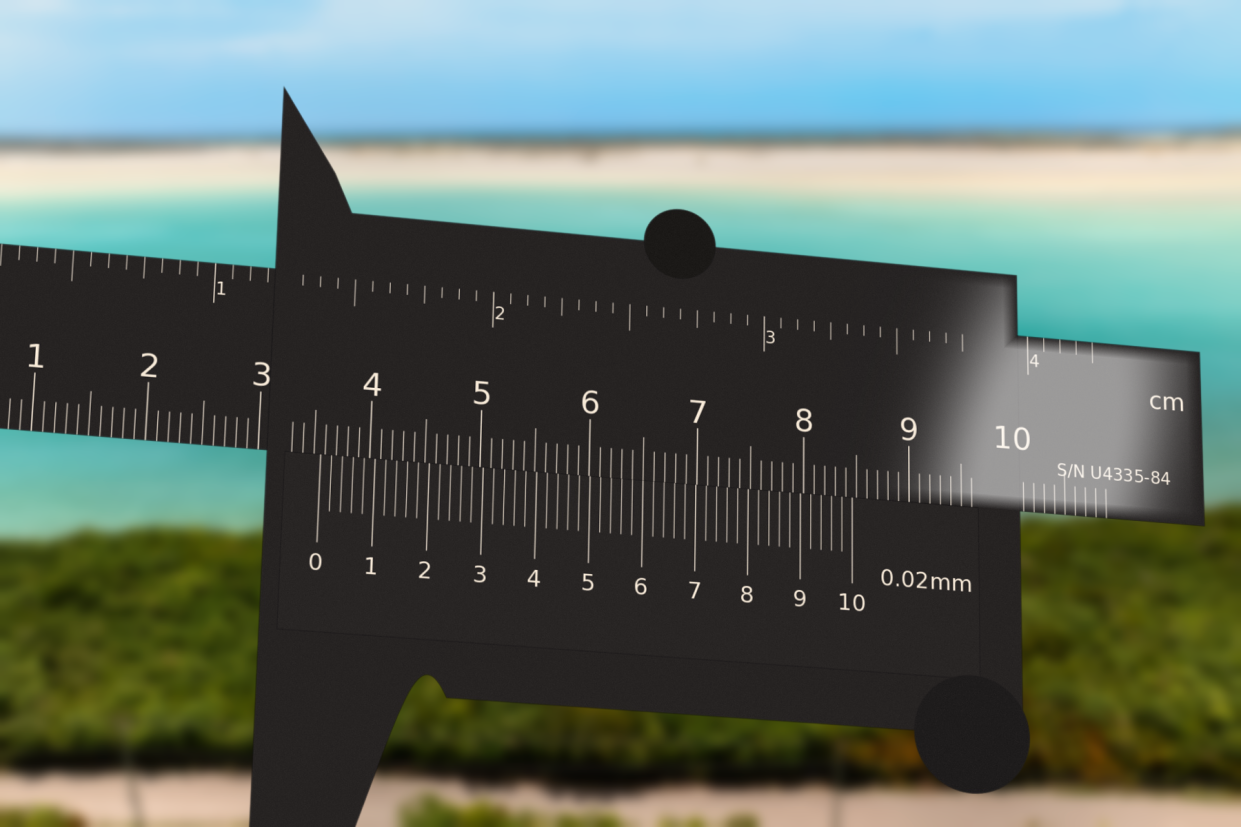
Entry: **35.6** mm
